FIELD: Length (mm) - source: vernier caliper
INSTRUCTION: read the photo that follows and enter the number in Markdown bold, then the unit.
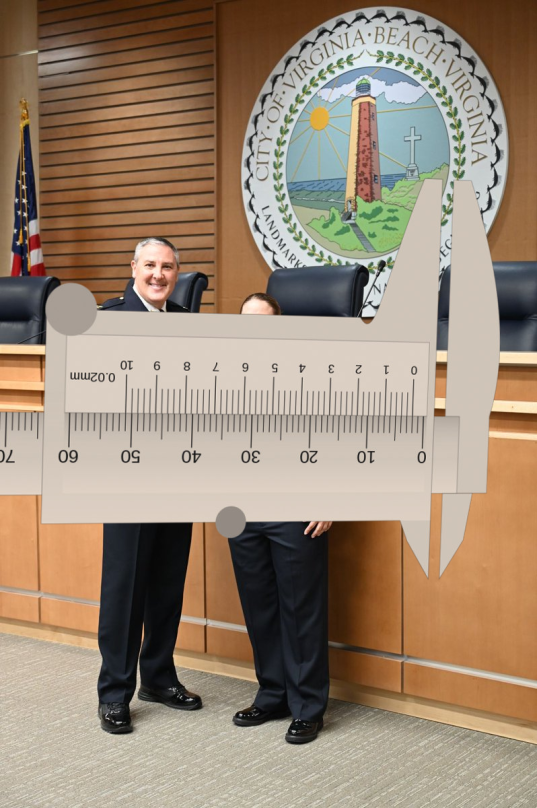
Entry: **2.0** mm
